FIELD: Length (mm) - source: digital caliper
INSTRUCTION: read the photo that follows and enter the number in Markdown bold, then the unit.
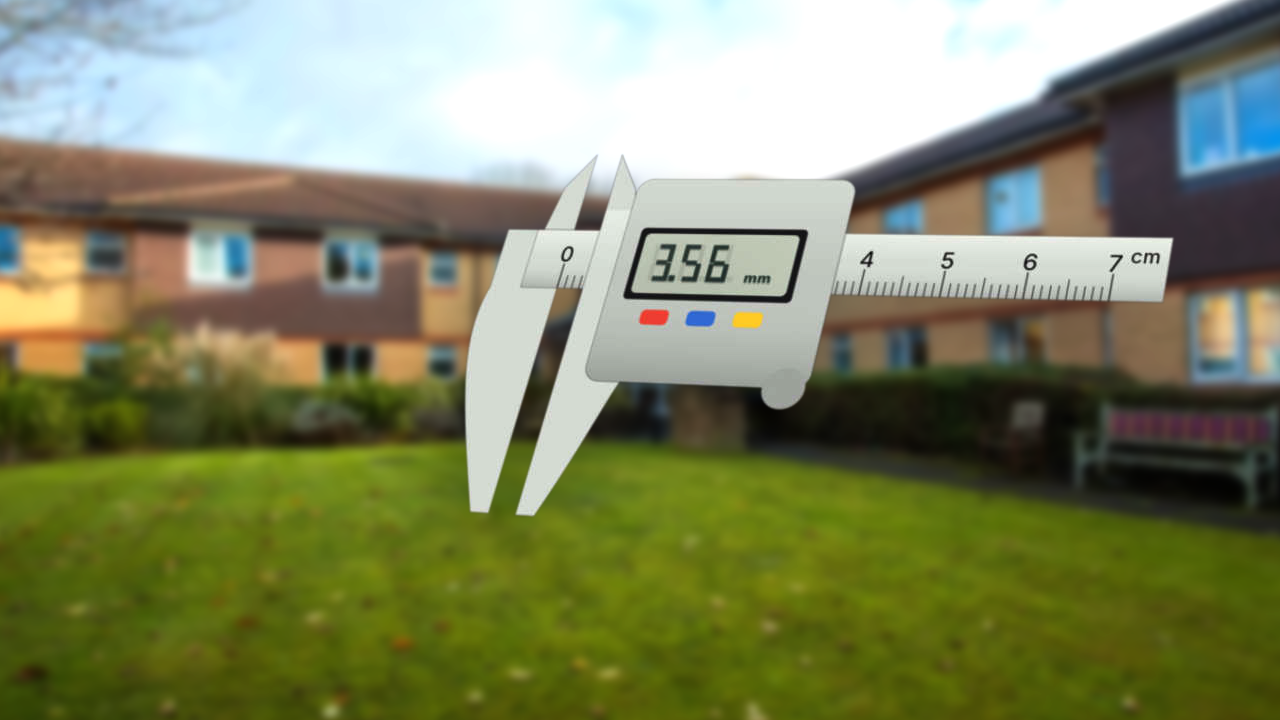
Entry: **3.56** mm
